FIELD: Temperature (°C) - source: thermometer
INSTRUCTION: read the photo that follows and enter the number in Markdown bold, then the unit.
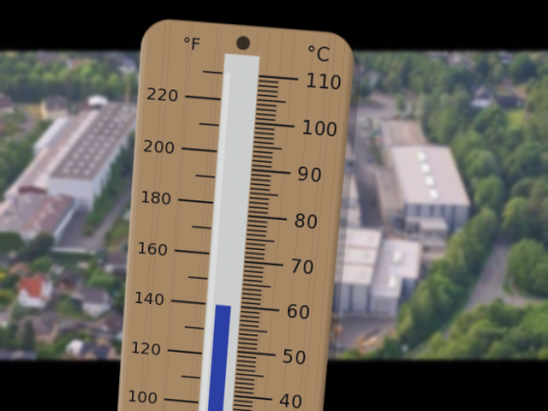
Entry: **60** °C
